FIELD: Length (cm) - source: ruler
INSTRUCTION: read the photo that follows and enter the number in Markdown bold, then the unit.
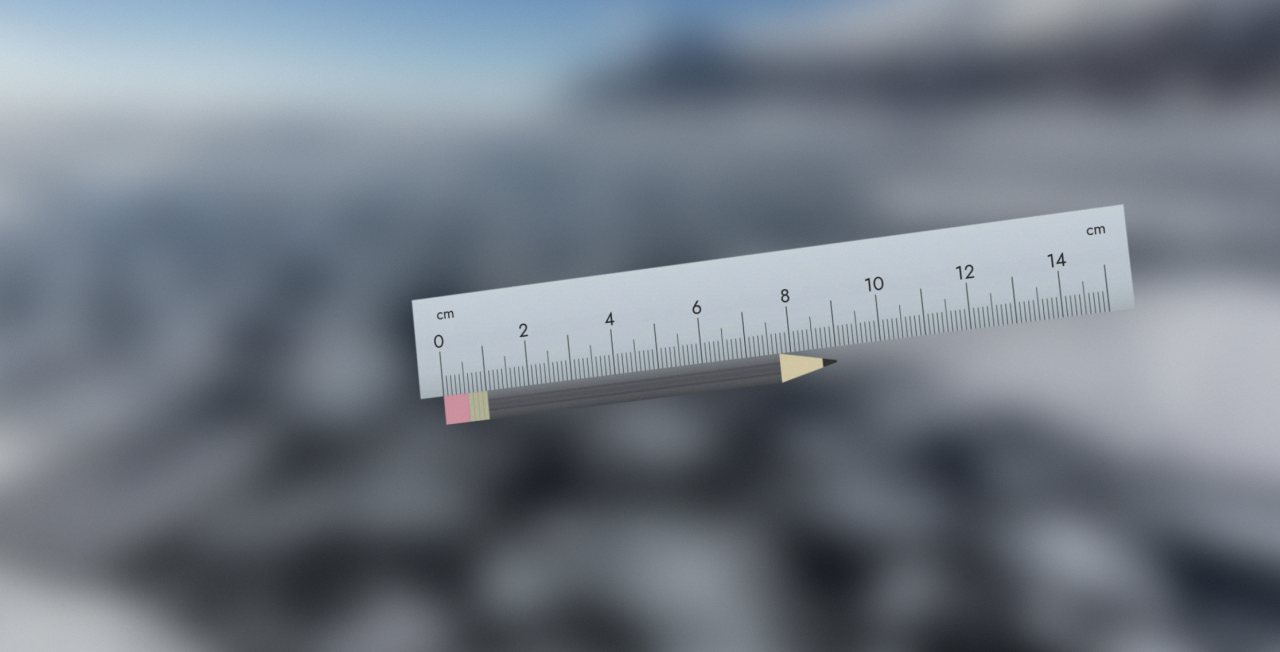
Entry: **9** cm
